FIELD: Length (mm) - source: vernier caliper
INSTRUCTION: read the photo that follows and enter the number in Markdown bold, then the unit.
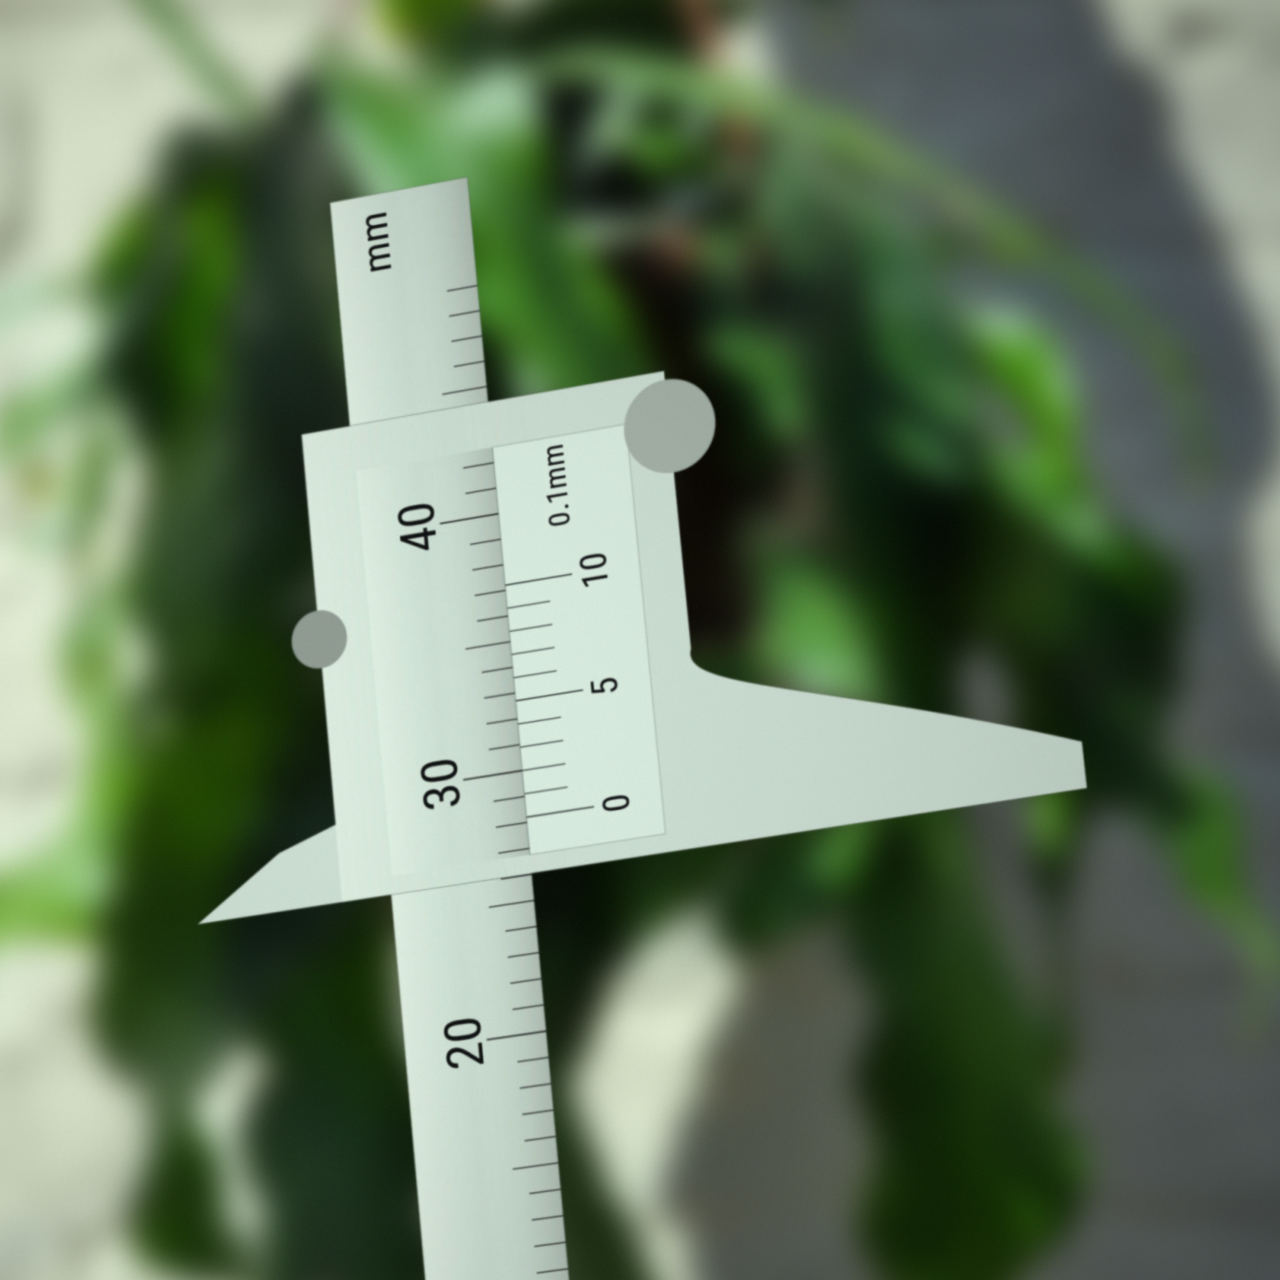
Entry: **28.2** mm
